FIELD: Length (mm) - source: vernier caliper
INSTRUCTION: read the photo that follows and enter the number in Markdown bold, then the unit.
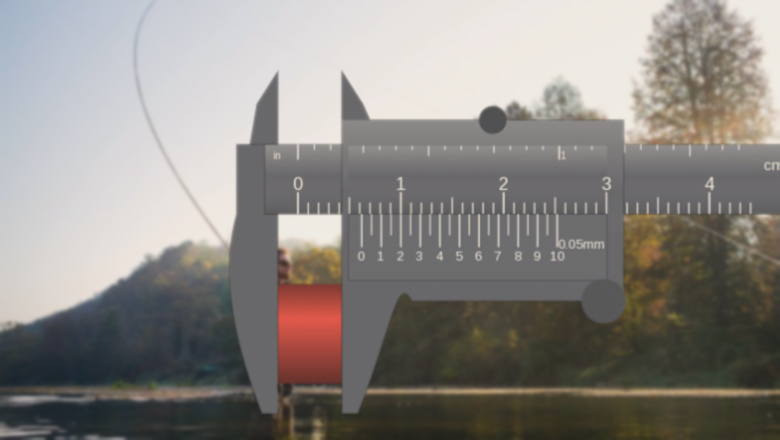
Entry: **6.2** mm
